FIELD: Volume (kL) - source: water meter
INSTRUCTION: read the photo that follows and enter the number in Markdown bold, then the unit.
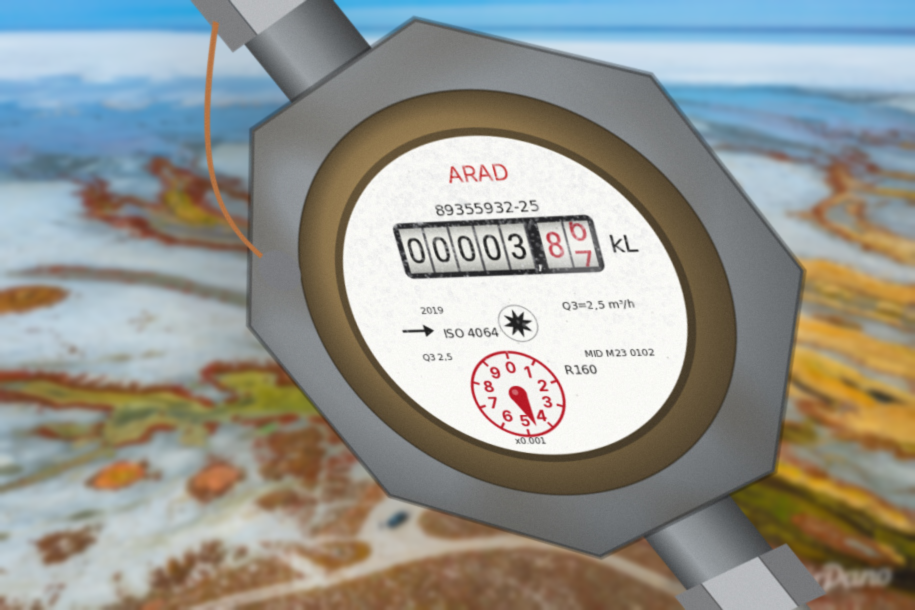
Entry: **3.864** kL
